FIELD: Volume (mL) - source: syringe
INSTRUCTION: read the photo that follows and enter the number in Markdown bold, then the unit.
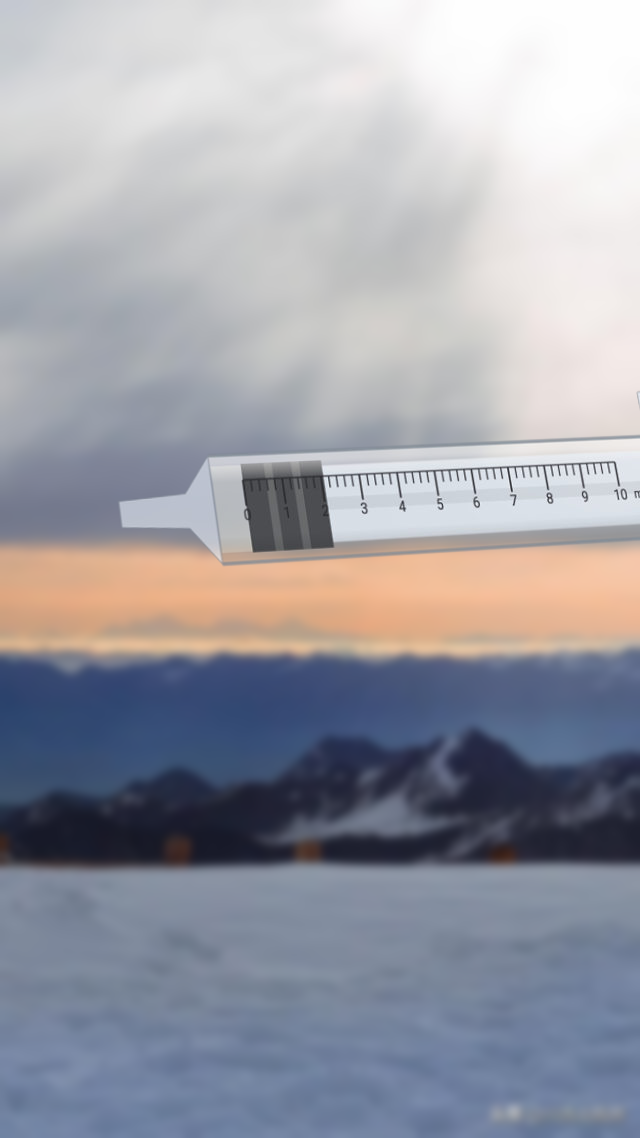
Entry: **0** mL
